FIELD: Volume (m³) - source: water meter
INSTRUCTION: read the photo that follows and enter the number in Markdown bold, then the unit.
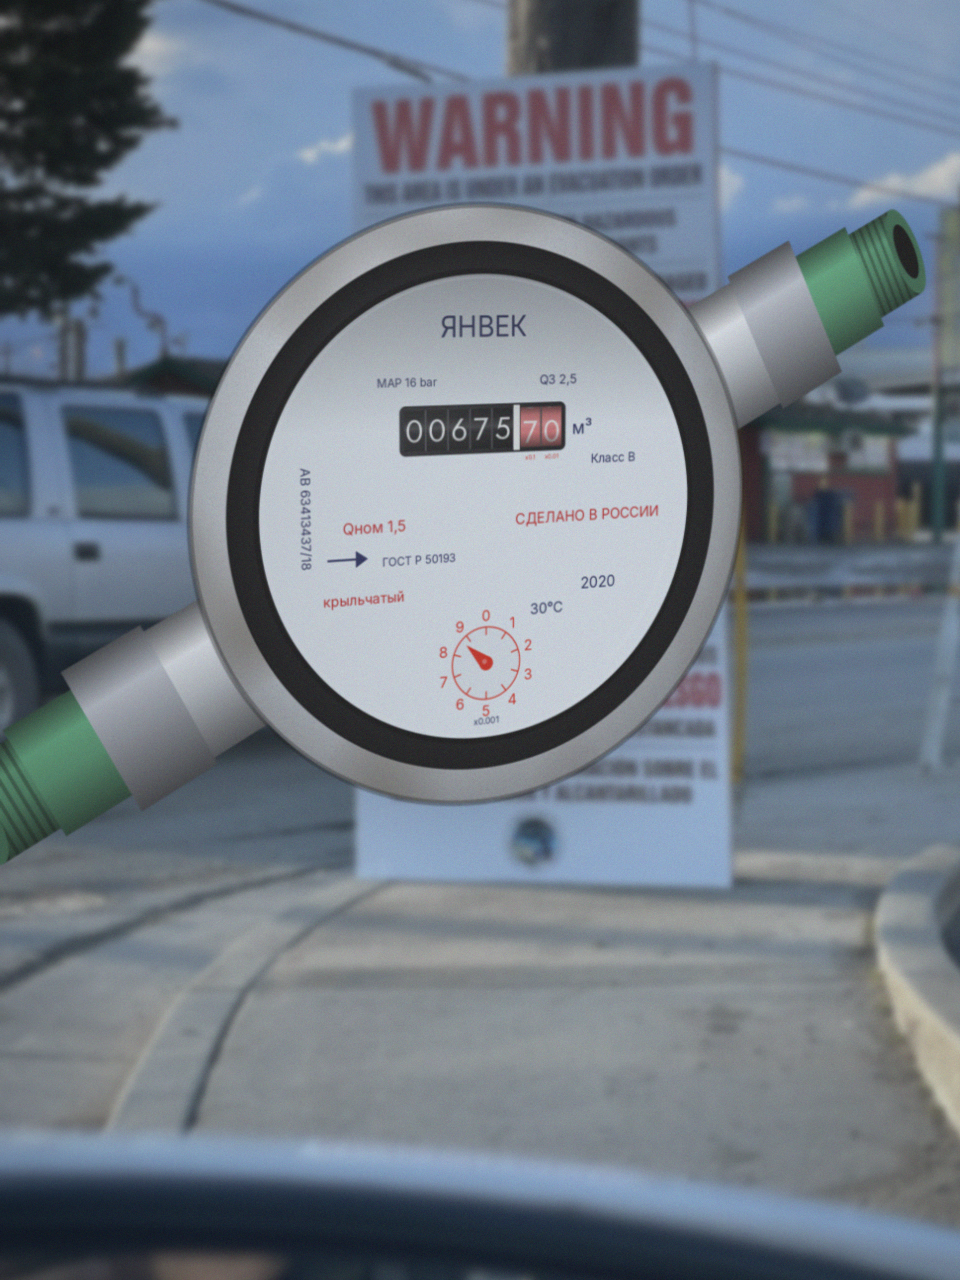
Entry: **675.698** m³
